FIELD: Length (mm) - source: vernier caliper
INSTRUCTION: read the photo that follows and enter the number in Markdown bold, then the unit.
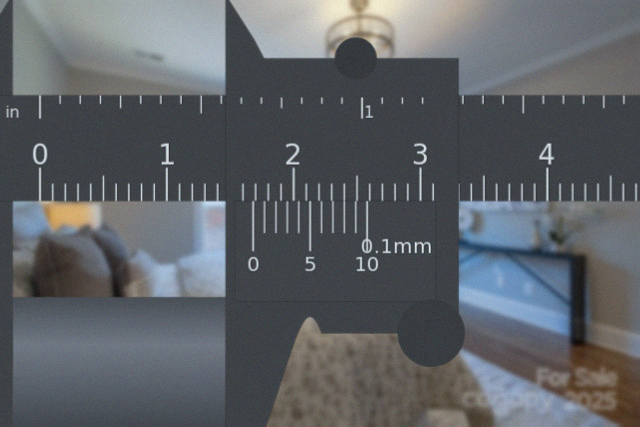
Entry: **16.8** mm
